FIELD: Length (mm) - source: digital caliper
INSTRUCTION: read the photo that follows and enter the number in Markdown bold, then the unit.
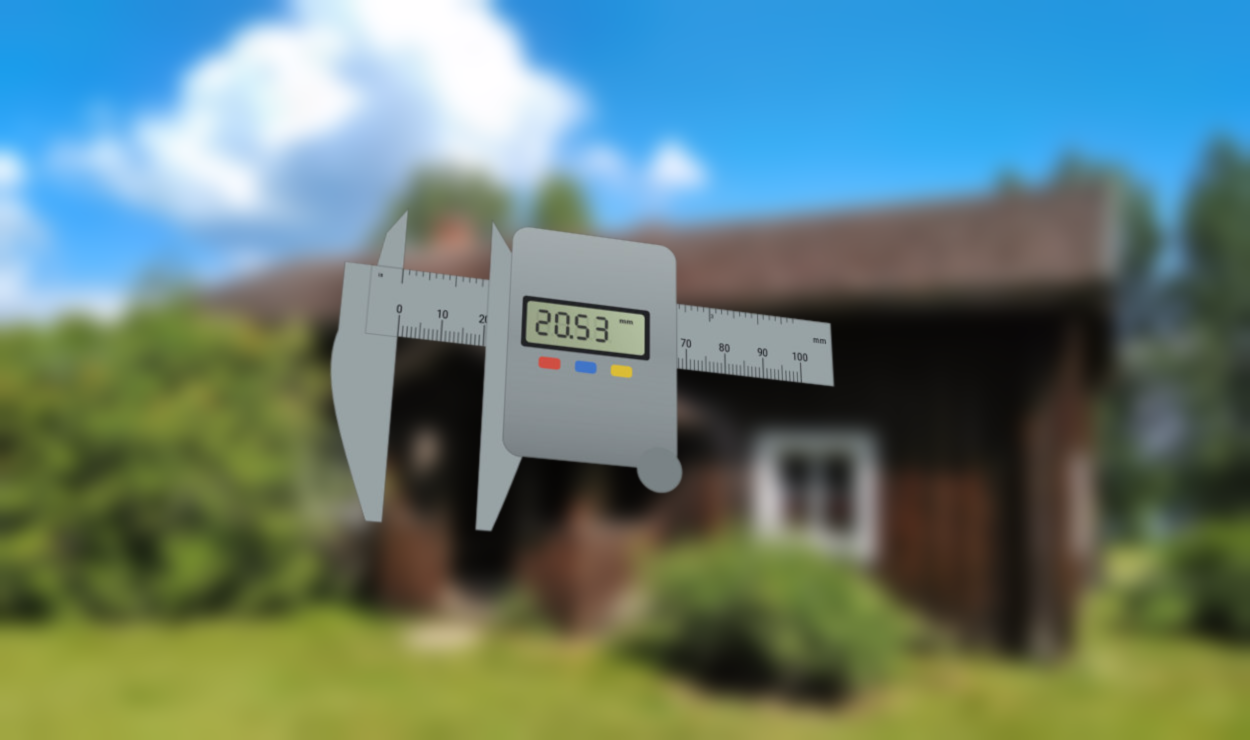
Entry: **20.53** mm
